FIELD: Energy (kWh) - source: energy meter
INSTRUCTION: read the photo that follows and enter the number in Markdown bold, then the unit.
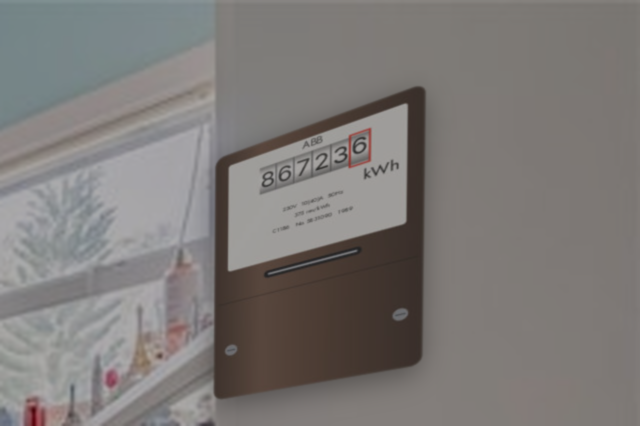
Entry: **86723.6** kWh
